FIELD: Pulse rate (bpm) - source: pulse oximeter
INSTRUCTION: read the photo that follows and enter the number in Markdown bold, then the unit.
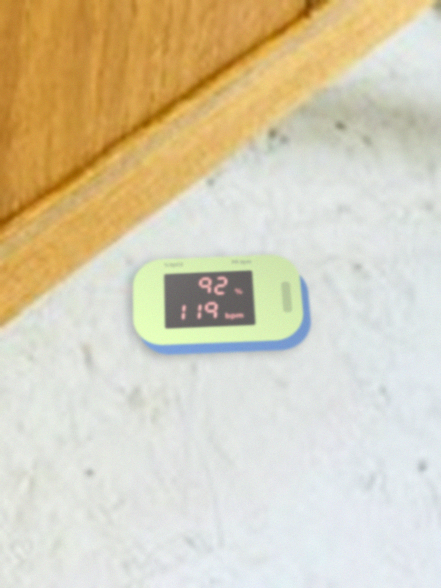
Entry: **119** bpm
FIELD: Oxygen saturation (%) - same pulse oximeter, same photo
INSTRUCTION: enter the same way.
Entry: **92** %
